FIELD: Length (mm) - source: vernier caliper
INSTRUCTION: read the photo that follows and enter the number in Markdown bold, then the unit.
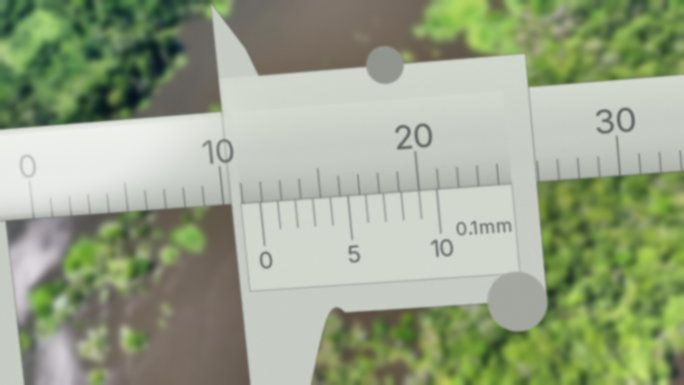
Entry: **11.9** mm
